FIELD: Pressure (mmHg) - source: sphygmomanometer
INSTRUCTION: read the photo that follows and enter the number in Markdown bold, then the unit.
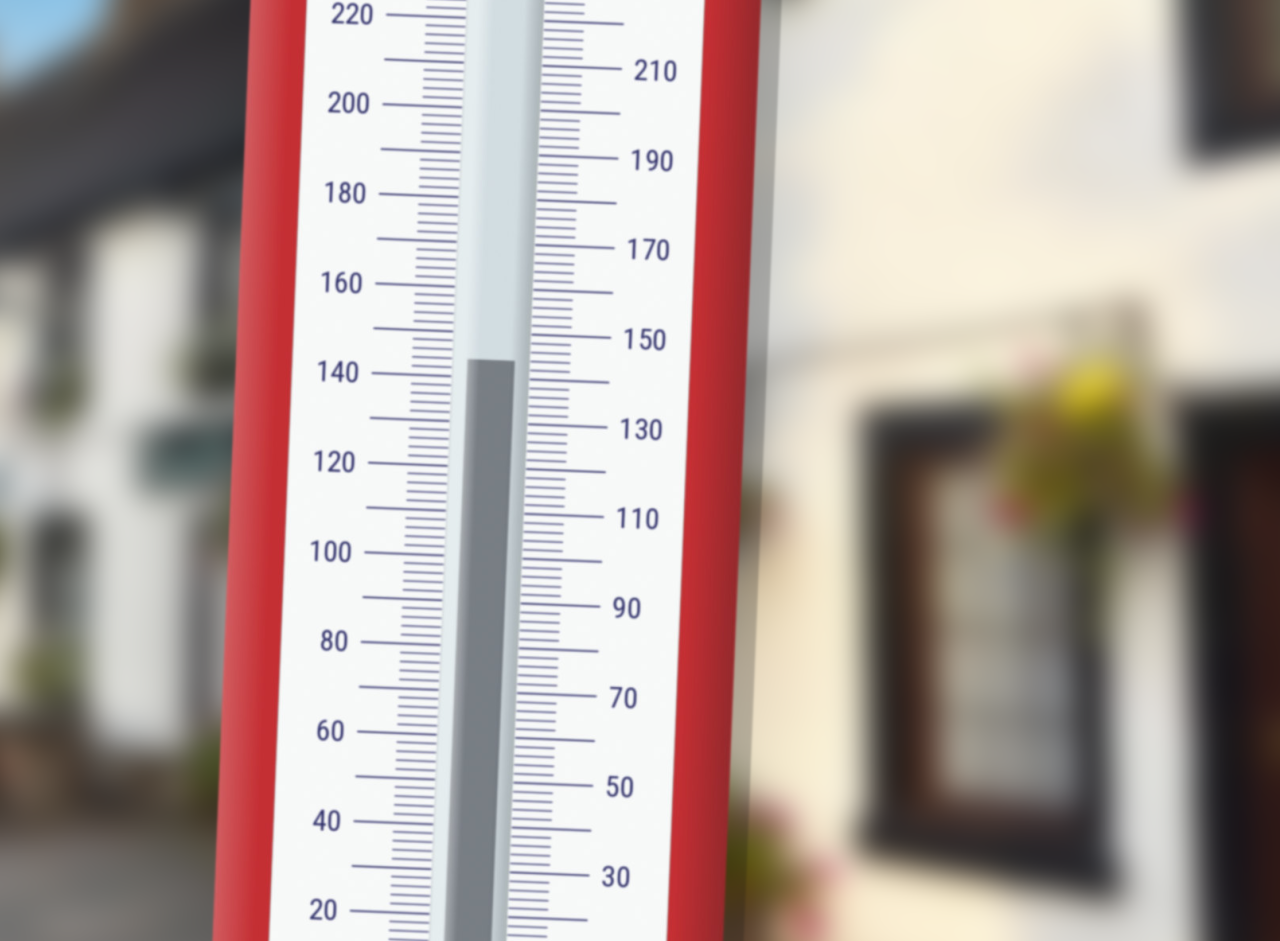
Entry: **144** mmHg
